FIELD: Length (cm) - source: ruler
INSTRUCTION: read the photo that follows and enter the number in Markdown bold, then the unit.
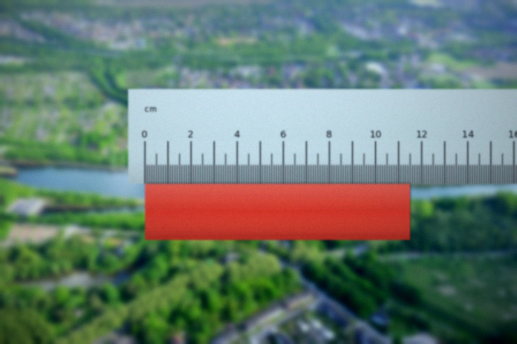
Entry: **11.5** cm
